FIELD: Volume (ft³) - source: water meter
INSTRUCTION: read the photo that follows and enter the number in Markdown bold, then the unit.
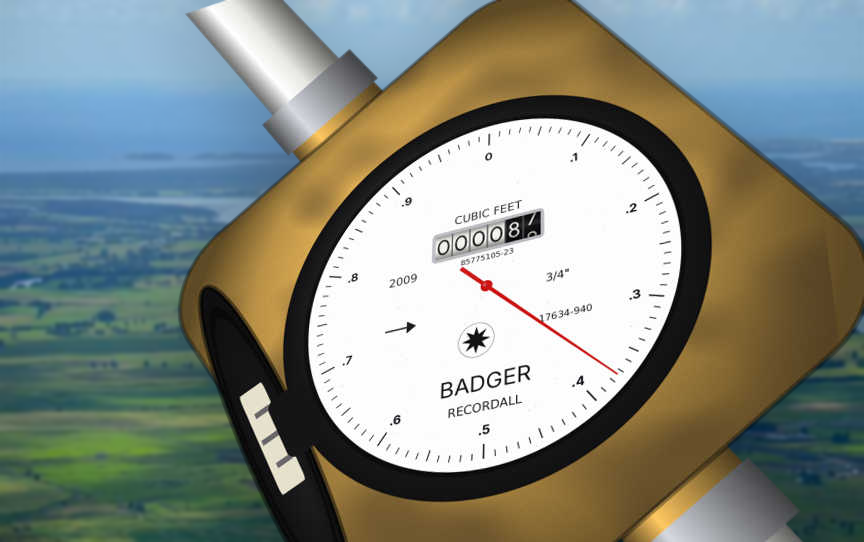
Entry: **87.37** ft³
